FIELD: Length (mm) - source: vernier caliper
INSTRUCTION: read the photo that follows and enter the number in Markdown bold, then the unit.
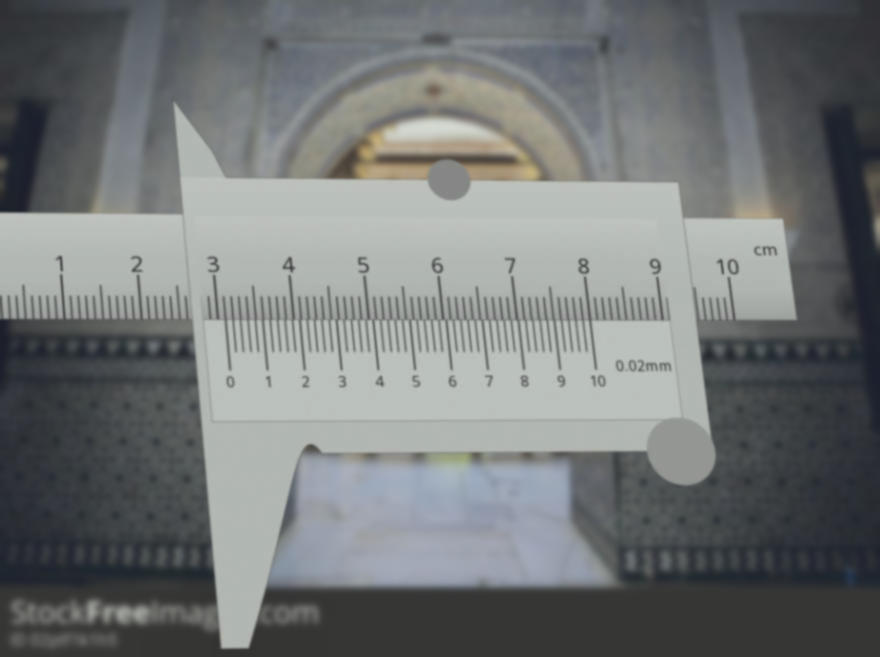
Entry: **31.0** mm
